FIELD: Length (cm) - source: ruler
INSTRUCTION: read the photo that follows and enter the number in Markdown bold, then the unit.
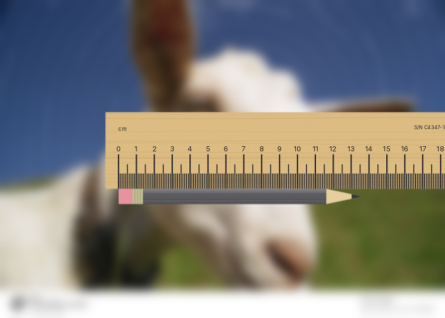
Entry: **13.5** cm
